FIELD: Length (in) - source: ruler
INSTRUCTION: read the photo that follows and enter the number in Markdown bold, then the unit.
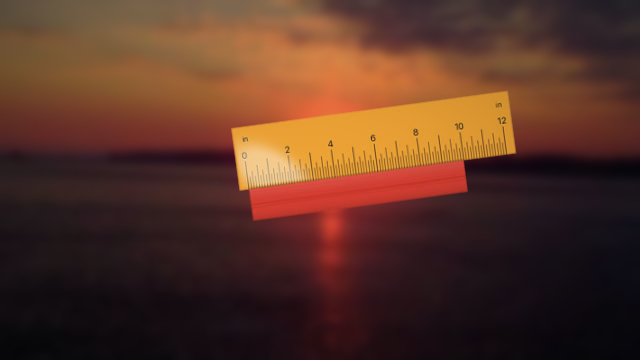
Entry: **10** in
